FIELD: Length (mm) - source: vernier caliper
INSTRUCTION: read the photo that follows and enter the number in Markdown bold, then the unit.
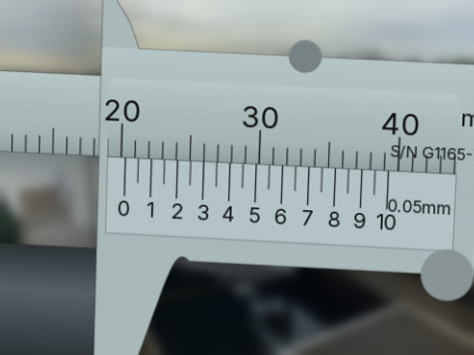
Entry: **20.3** mm
